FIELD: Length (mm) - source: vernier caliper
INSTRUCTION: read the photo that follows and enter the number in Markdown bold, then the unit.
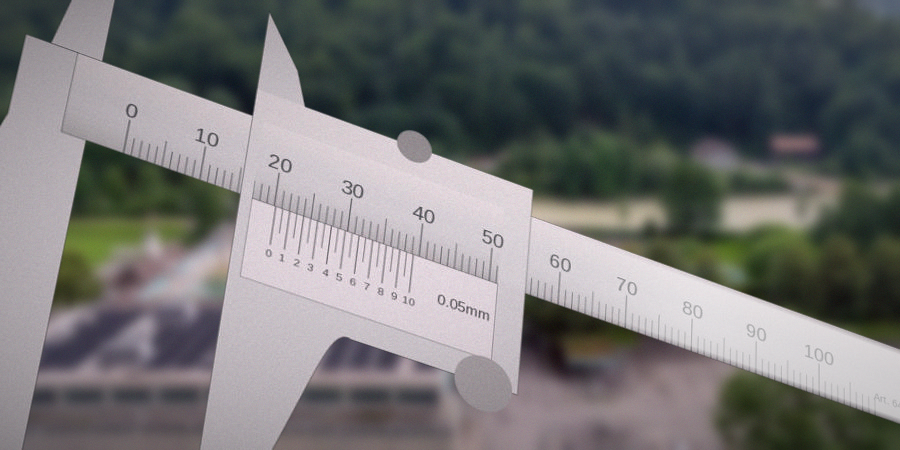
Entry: **20.2** mm
